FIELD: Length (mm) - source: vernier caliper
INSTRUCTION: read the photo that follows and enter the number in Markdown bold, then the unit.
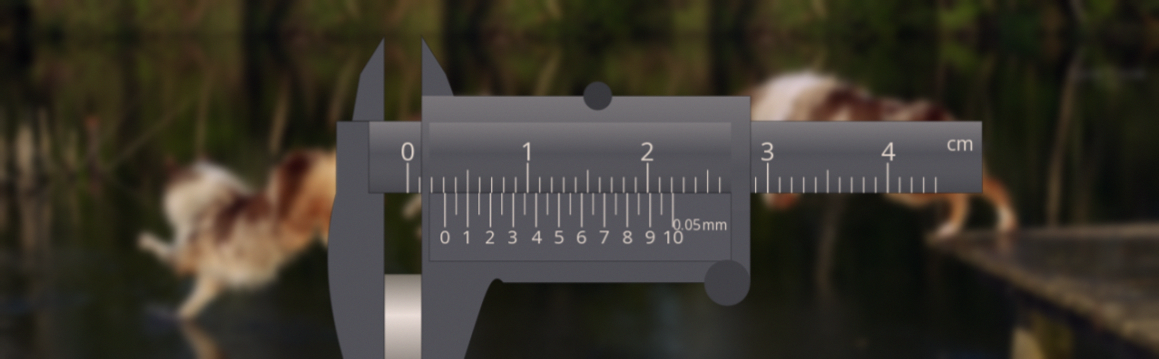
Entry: **3.1** mm
